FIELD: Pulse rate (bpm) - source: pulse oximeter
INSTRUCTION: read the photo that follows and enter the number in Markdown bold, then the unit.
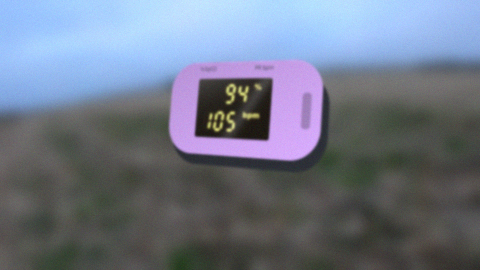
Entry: **105** bpm
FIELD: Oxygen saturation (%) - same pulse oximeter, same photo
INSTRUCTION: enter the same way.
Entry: **94** %
